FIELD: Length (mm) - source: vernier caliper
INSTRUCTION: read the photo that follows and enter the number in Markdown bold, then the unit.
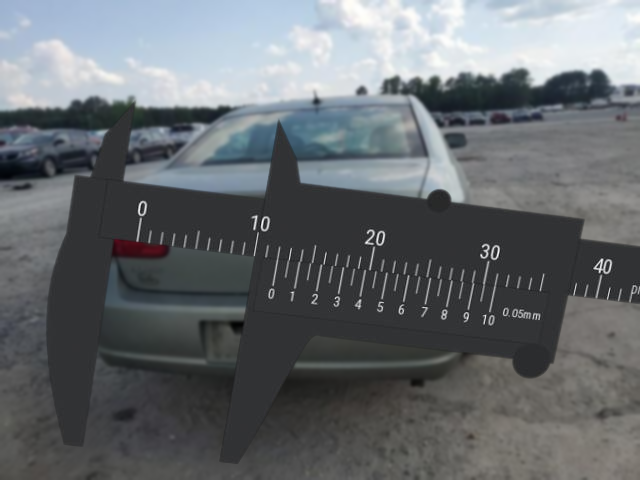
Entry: **12.0** mm
